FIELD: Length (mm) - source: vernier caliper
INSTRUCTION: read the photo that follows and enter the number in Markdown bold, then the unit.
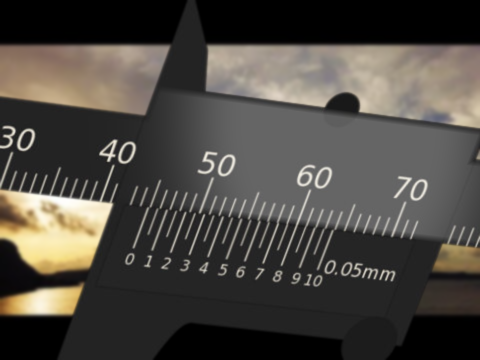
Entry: **44.8** mm
